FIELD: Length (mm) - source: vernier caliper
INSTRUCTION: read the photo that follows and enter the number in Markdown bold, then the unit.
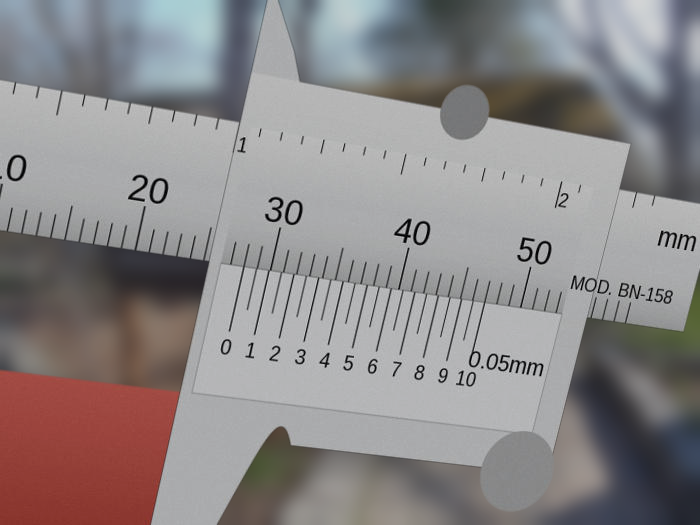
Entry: **28.0** mm
